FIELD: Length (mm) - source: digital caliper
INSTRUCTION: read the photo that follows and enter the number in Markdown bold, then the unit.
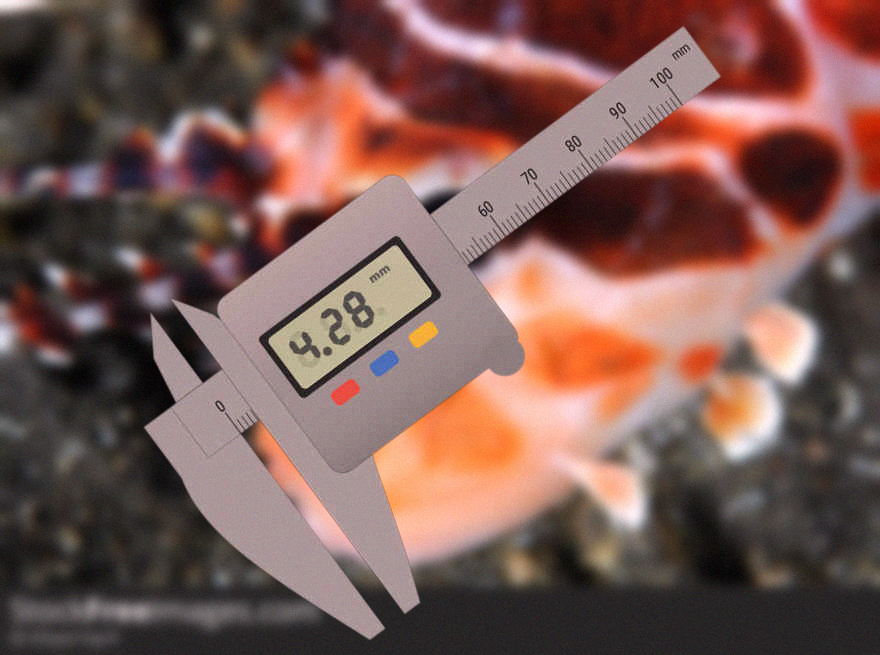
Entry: **4.28** mm
